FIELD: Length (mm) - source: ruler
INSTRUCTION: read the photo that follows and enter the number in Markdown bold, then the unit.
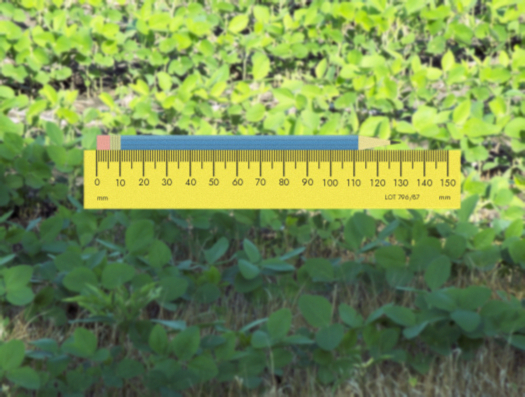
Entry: **130** mm
